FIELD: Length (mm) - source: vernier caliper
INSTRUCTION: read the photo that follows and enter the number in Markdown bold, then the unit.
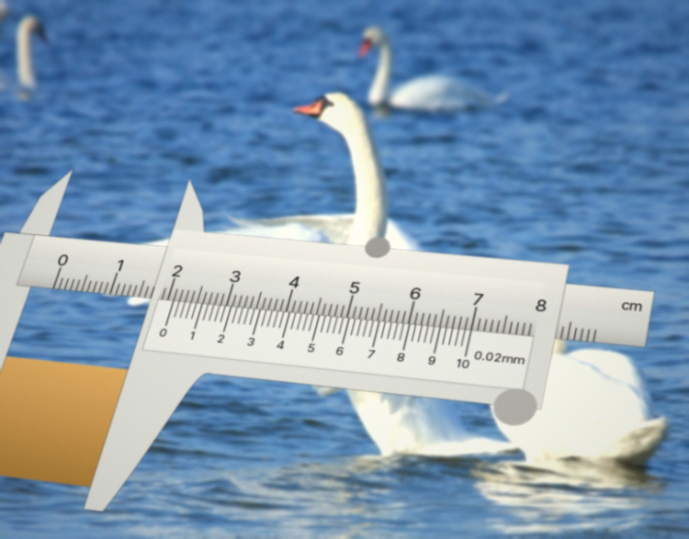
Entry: **21.0** mm
